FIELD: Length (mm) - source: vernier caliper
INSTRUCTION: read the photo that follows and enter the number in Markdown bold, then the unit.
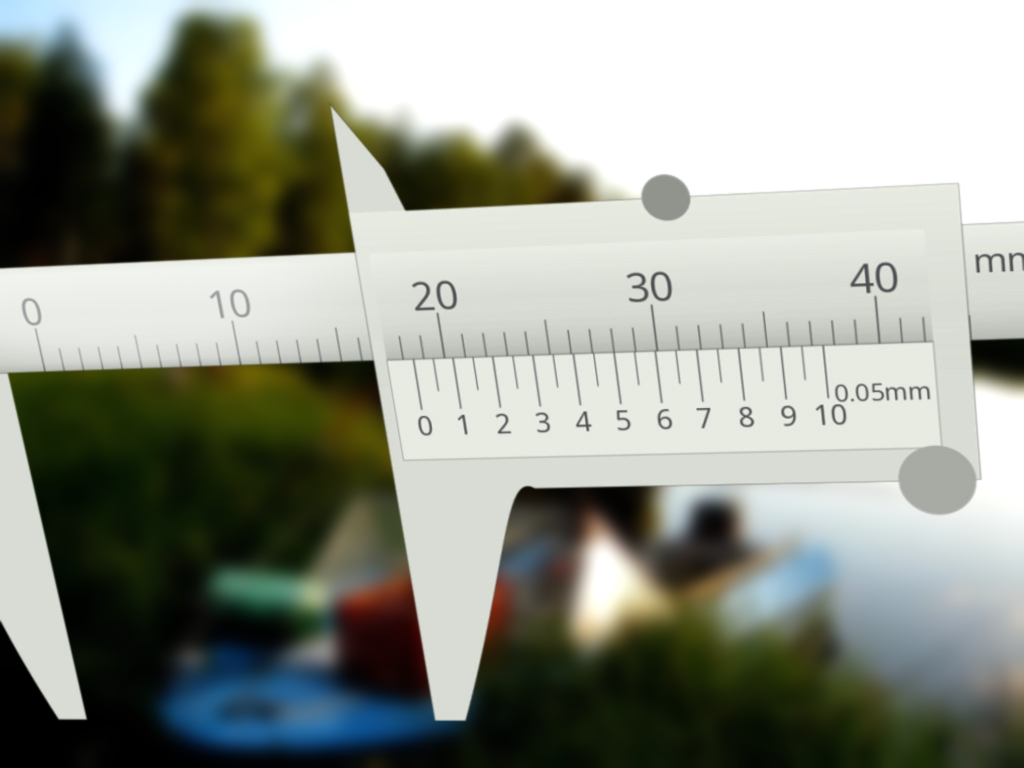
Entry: **18.5** mm
